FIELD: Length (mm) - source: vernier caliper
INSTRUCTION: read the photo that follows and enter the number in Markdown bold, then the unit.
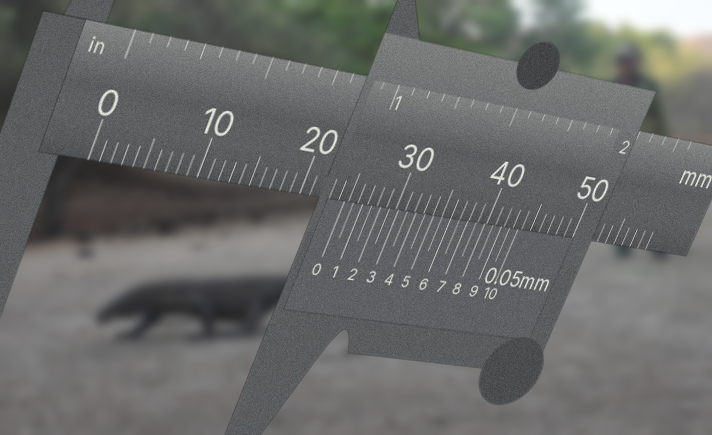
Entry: **24.6** mm
